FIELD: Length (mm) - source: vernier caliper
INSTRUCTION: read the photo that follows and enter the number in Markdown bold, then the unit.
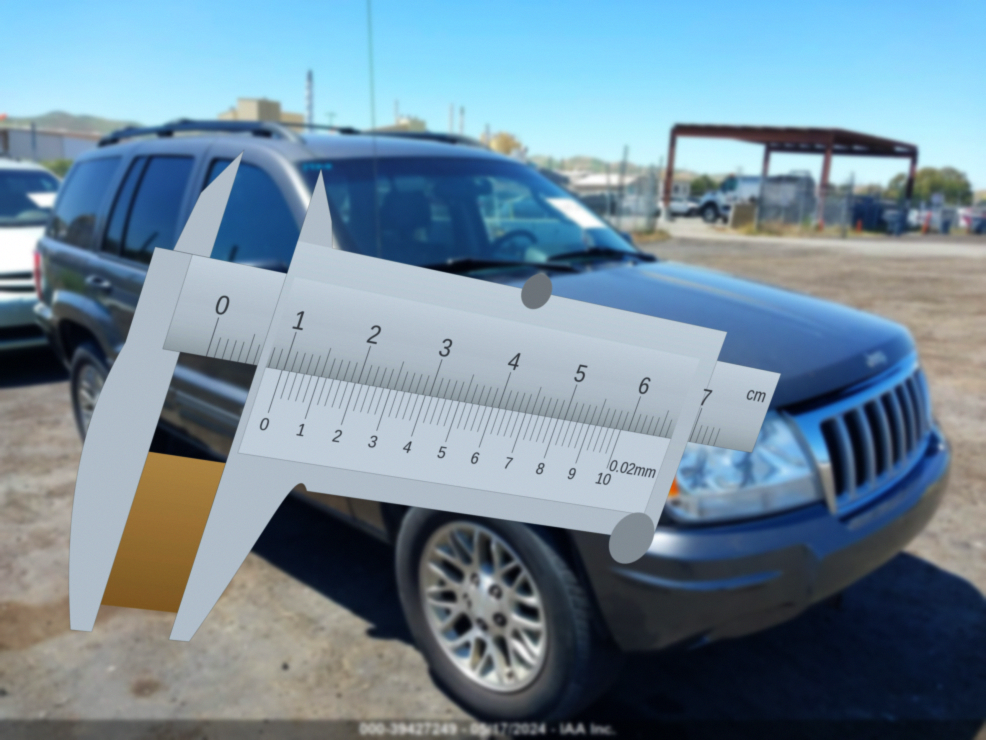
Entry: **9.8** mm
